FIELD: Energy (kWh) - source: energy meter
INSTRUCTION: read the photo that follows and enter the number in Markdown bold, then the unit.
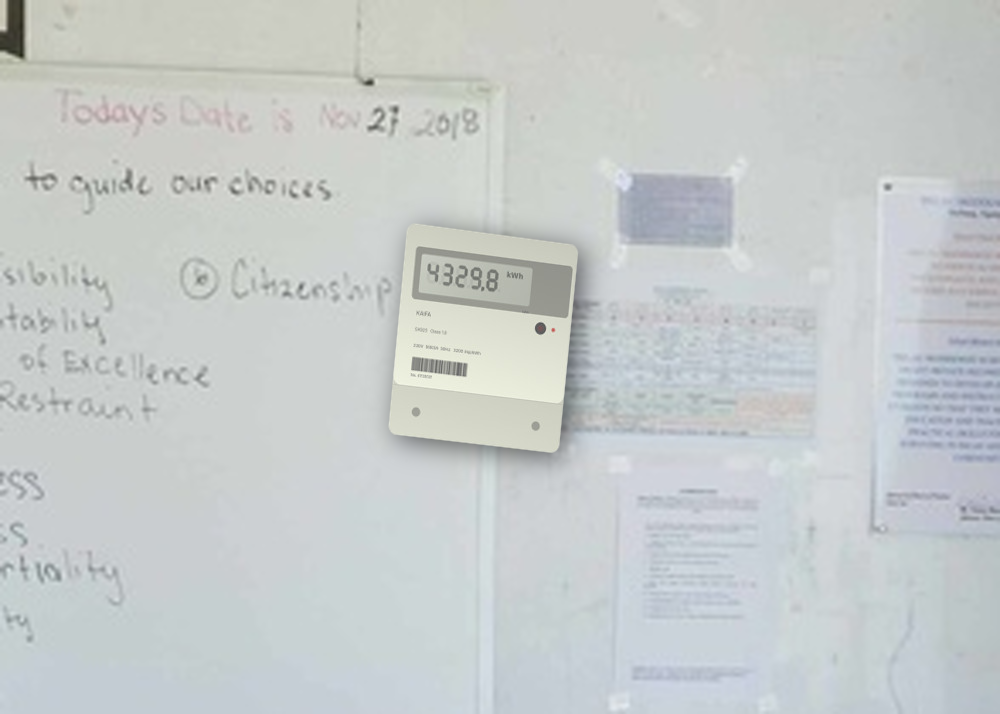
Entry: **4329.8** kWh
